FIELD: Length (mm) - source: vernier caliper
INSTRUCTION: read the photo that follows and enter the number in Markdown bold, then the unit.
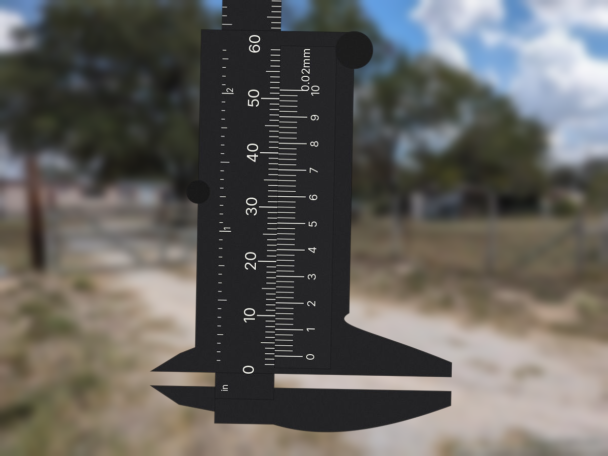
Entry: **2.6** mm
